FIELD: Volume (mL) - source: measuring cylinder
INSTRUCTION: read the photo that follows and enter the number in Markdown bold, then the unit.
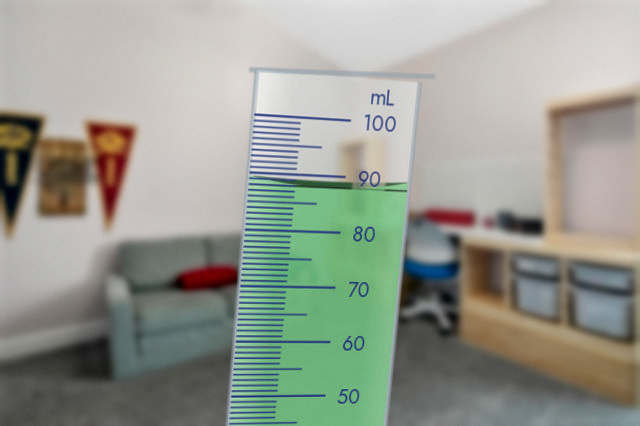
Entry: **88** mL
